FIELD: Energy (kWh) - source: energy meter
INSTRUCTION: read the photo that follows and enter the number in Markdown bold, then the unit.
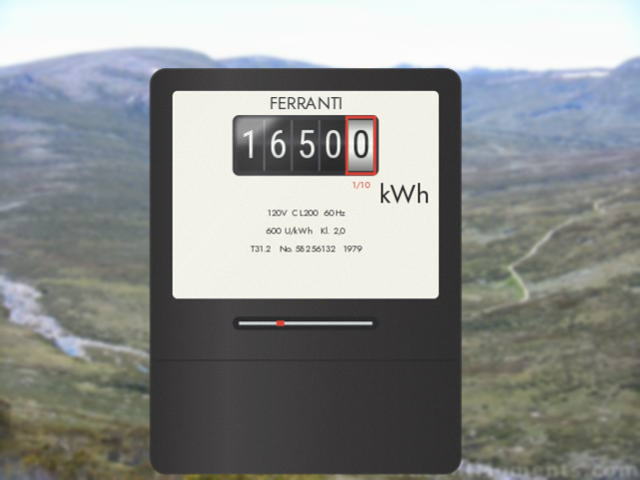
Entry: **1650.0** kWh
